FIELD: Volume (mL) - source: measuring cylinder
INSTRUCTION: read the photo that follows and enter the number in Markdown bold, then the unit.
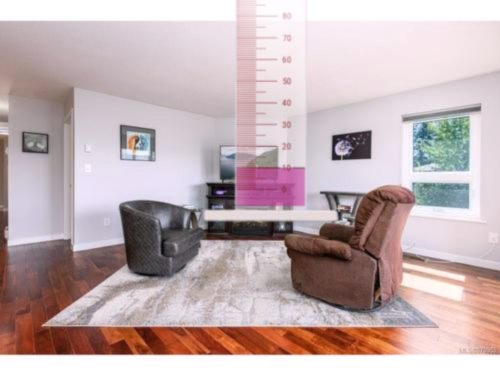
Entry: **10** mL
